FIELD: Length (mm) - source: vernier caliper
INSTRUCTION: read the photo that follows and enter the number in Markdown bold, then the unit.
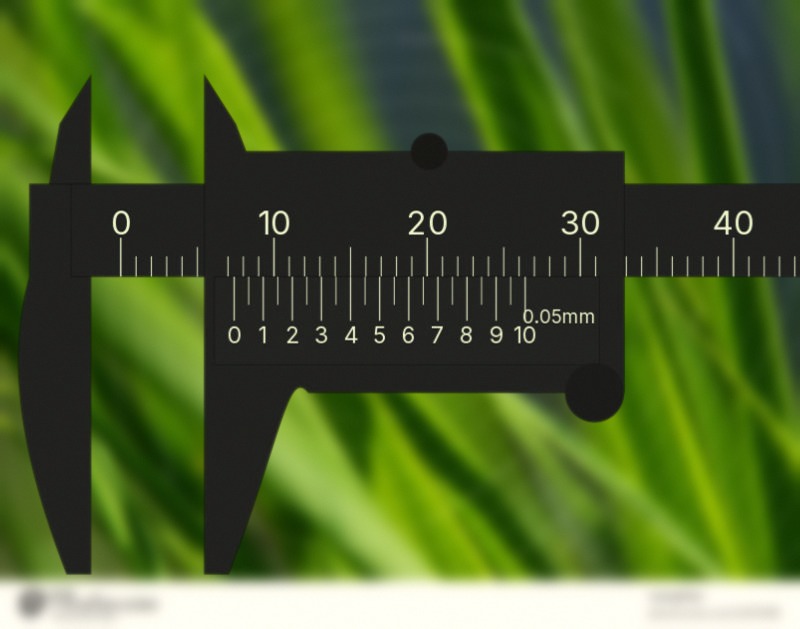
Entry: **7.4** mm
